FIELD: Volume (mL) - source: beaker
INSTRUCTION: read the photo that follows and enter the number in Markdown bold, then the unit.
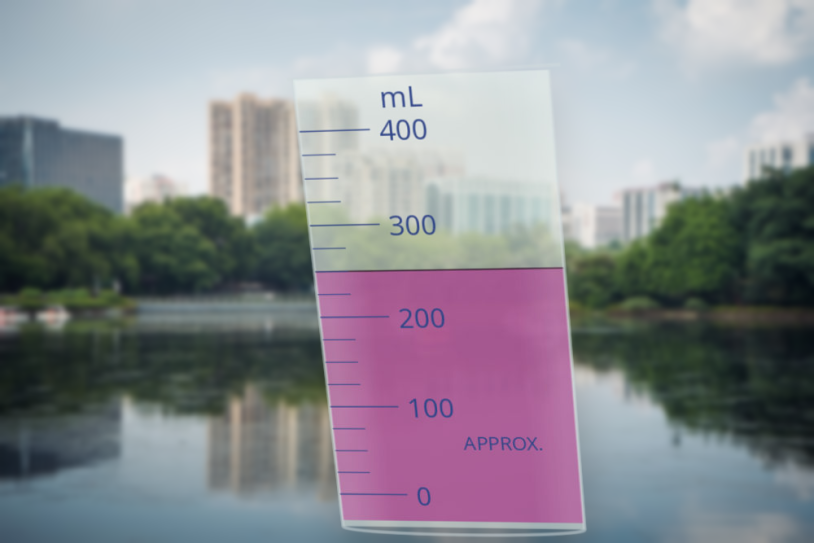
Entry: **250** mL
